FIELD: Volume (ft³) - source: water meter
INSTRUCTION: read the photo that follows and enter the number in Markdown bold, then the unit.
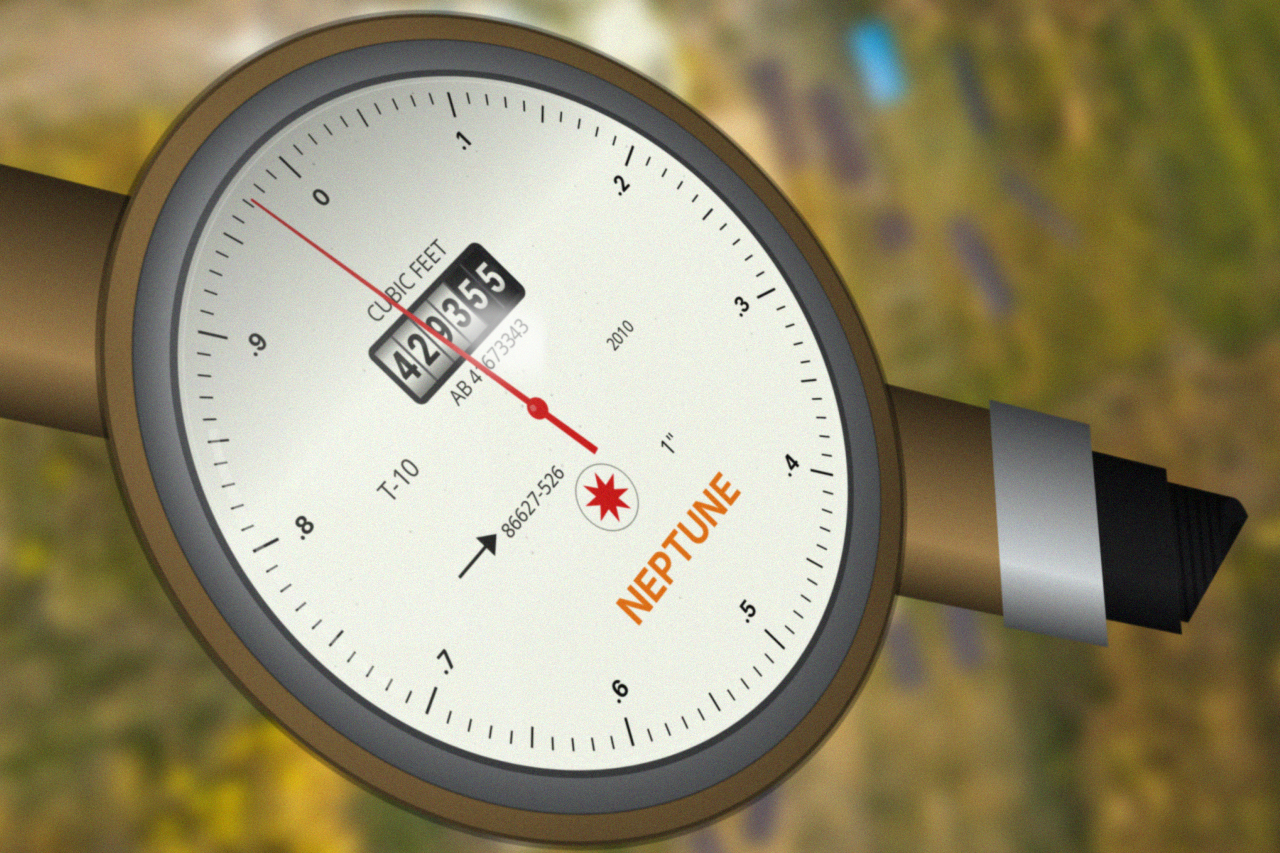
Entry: **429354.97** ft³
